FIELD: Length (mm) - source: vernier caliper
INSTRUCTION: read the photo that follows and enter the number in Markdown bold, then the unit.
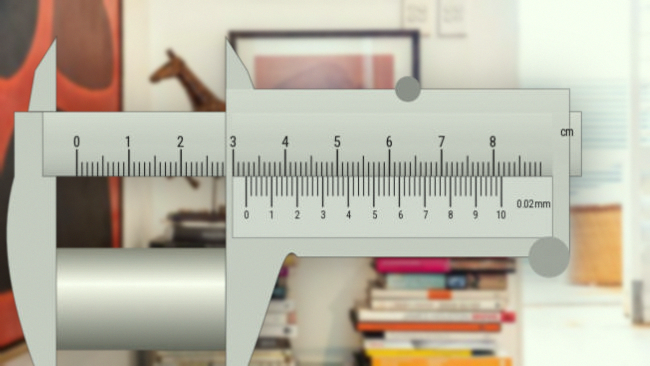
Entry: **32.5** mm
